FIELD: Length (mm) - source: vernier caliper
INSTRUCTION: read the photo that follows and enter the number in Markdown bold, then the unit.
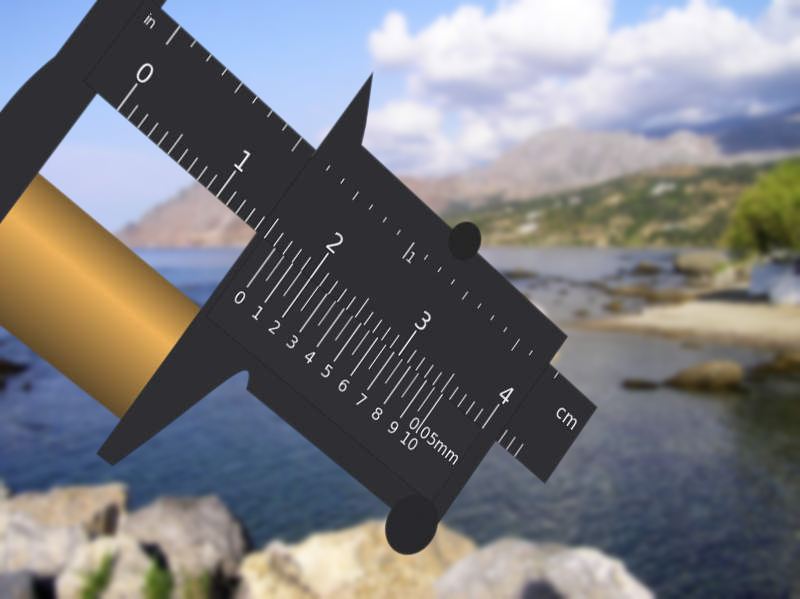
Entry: **16.2** mm
